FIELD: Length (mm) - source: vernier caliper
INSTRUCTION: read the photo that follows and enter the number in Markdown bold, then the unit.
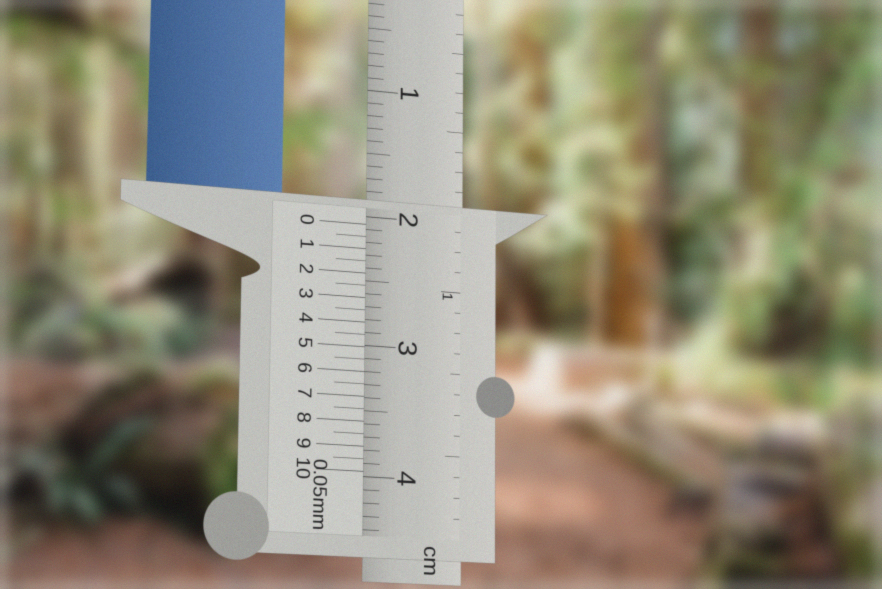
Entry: **20.6** mm
